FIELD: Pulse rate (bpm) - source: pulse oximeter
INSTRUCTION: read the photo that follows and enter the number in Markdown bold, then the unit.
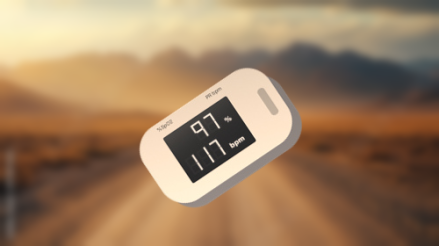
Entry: **117** bpm
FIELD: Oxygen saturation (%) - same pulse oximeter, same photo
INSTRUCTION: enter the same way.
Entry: **97** %
